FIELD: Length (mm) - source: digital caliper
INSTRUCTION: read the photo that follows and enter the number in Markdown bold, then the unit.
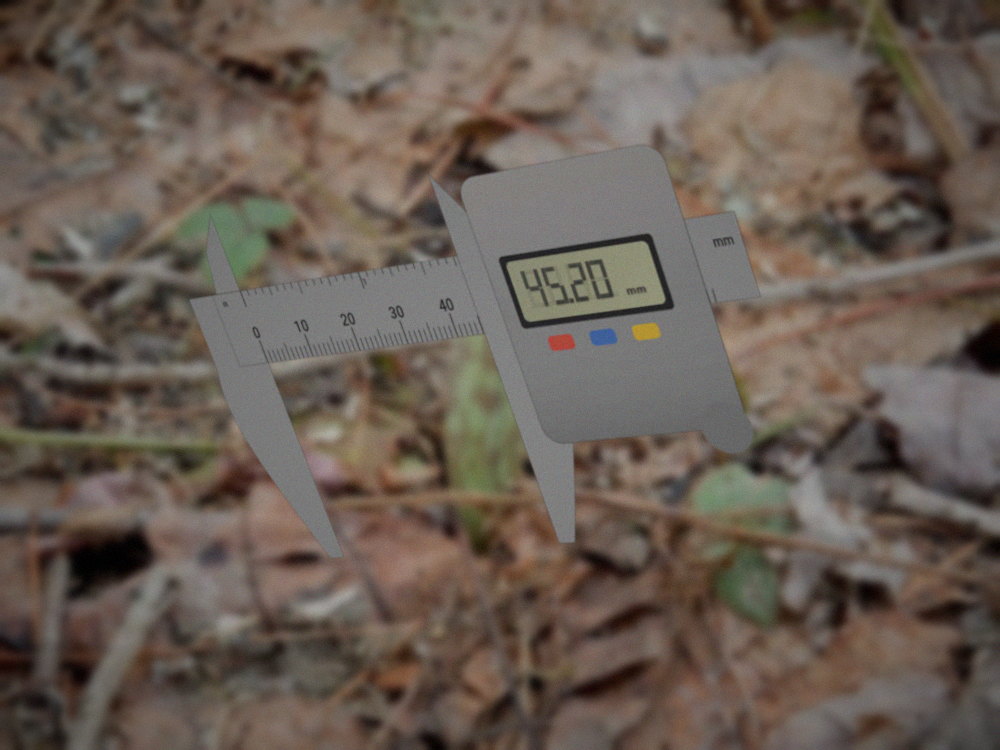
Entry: **45.20** mm
